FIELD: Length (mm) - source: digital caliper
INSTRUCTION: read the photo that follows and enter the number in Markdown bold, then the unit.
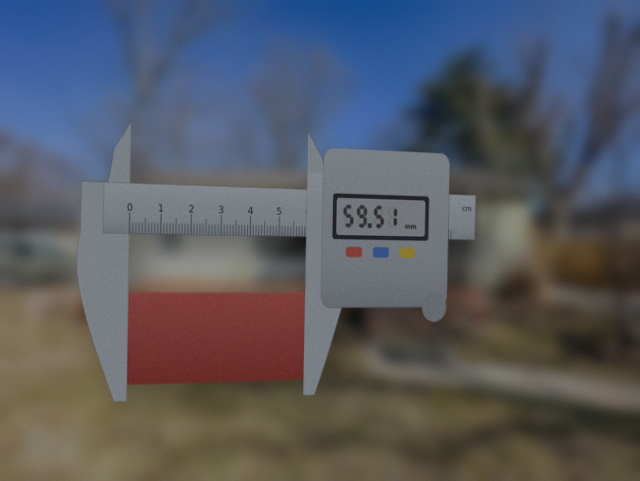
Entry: **59.51** mm
